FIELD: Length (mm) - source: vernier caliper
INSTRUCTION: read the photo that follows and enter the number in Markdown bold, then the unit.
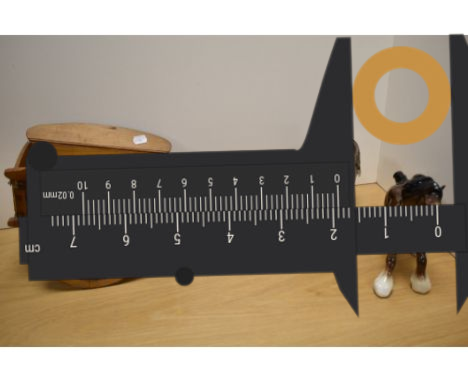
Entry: **19.0** mm
